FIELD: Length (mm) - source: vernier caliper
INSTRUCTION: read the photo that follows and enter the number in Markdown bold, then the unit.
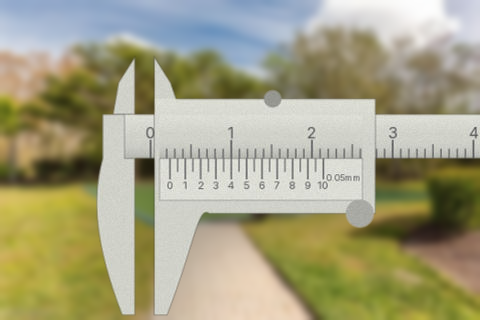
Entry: **2.4** mm
